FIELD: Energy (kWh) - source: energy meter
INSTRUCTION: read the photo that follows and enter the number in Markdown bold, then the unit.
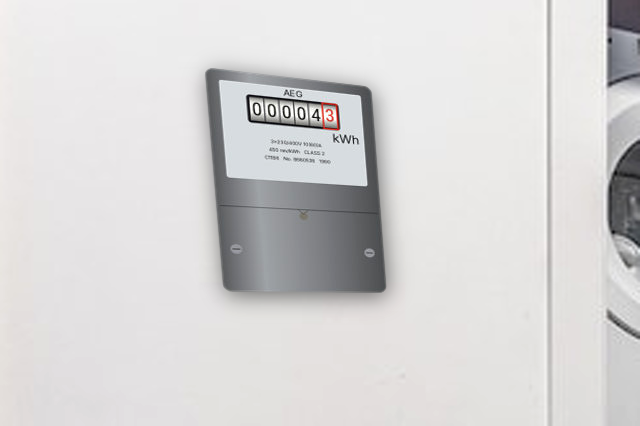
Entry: **4.3** kWh
